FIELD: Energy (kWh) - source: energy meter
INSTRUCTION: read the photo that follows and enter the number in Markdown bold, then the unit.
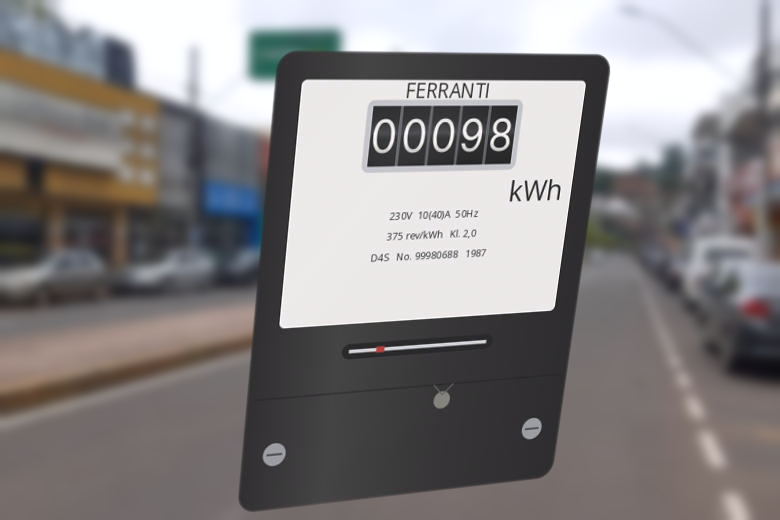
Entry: **98** kWh
